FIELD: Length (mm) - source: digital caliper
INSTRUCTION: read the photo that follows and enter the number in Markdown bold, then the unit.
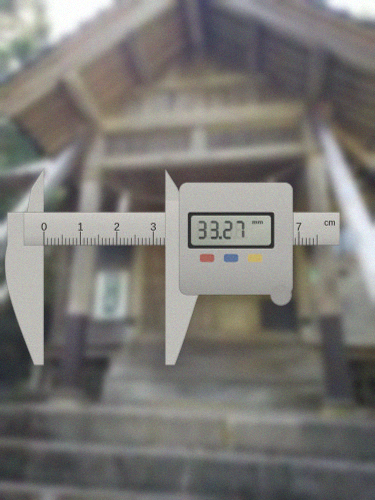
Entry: **33.27** mm
